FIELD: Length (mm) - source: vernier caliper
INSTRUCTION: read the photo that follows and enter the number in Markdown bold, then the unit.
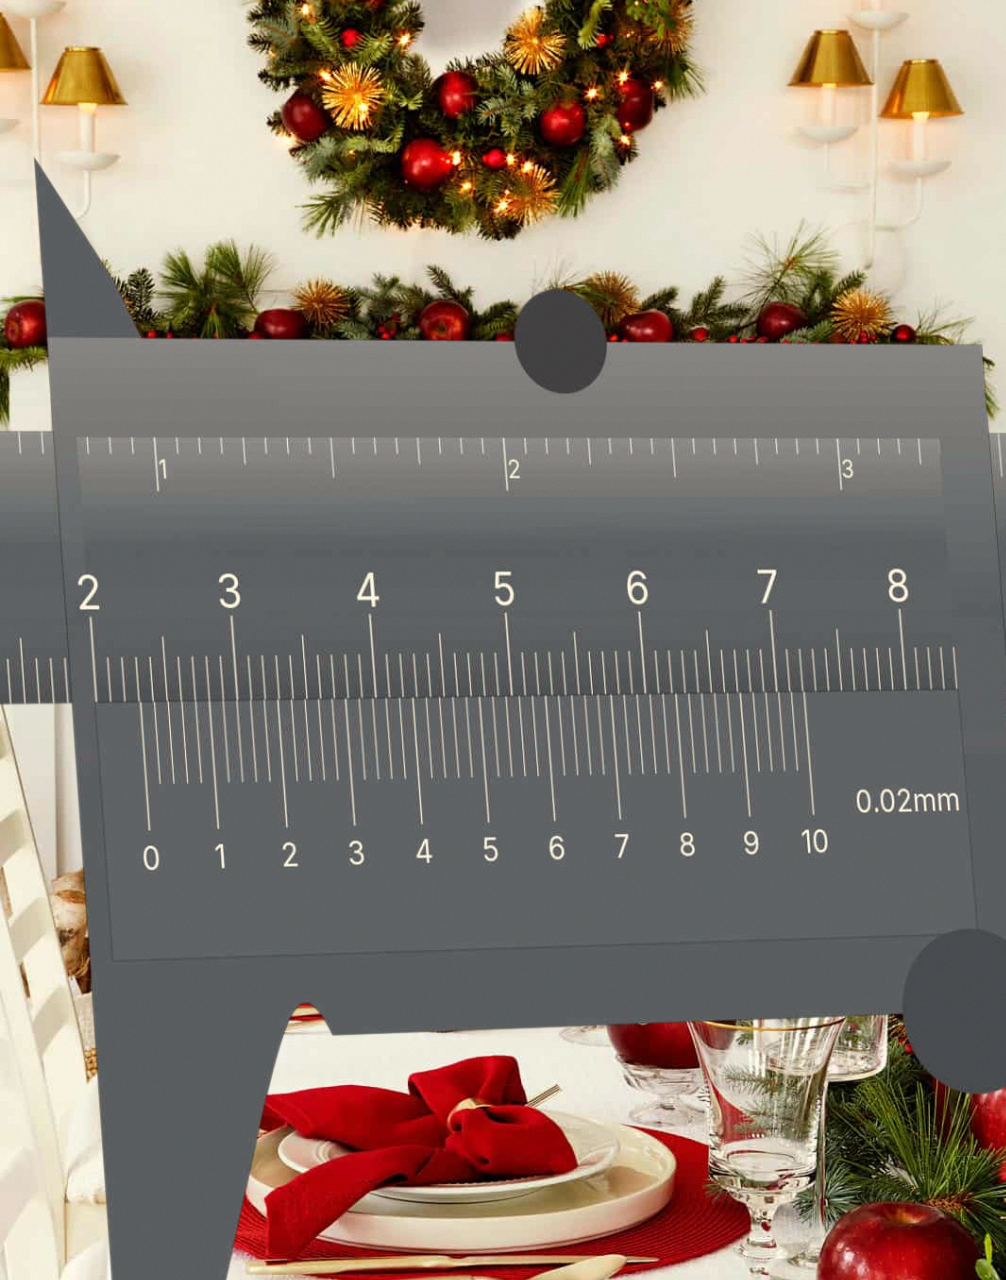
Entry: **23.1** mm
